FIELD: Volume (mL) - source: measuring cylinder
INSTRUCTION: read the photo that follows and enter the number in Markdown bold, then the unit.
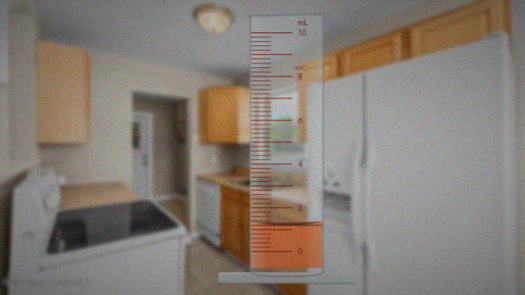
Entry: **1.2** mL
